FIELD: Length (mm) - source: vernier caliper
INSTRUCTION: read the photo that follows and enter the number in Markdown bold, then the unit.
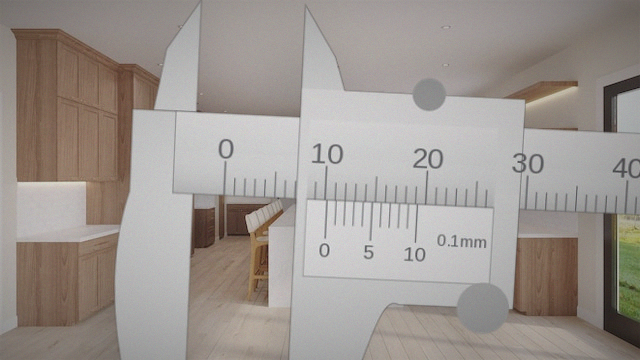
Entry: **10.2** mm
